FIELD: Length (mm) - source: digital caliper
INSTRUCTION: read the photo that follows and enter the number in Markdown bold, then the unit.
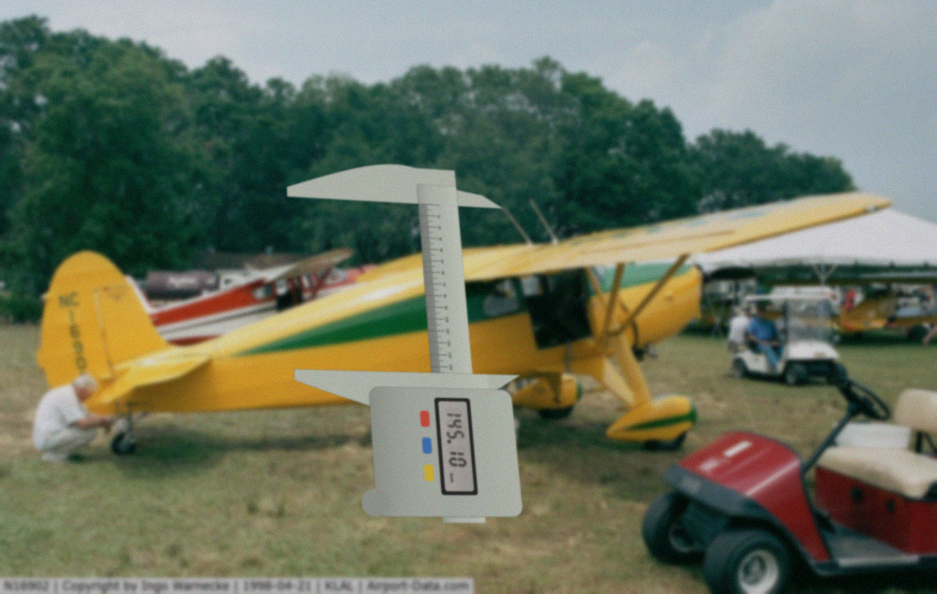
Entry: **145.10** mm
